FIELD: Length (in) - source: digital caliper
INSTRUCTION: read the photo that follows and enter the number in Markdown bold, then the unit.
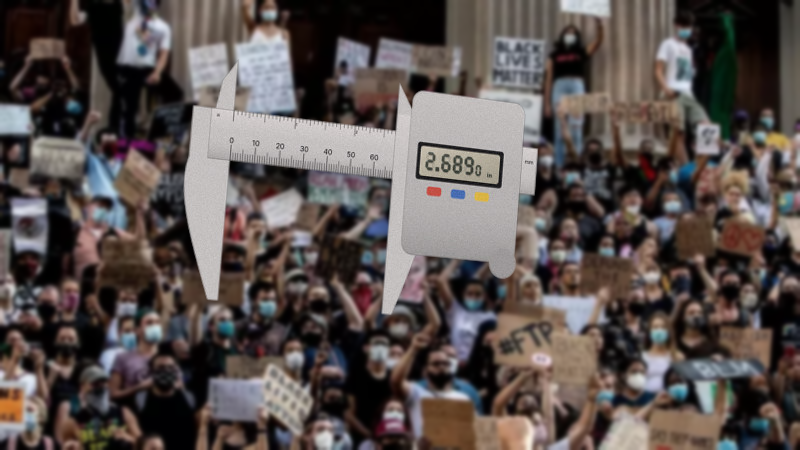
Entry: **2.6890** in
